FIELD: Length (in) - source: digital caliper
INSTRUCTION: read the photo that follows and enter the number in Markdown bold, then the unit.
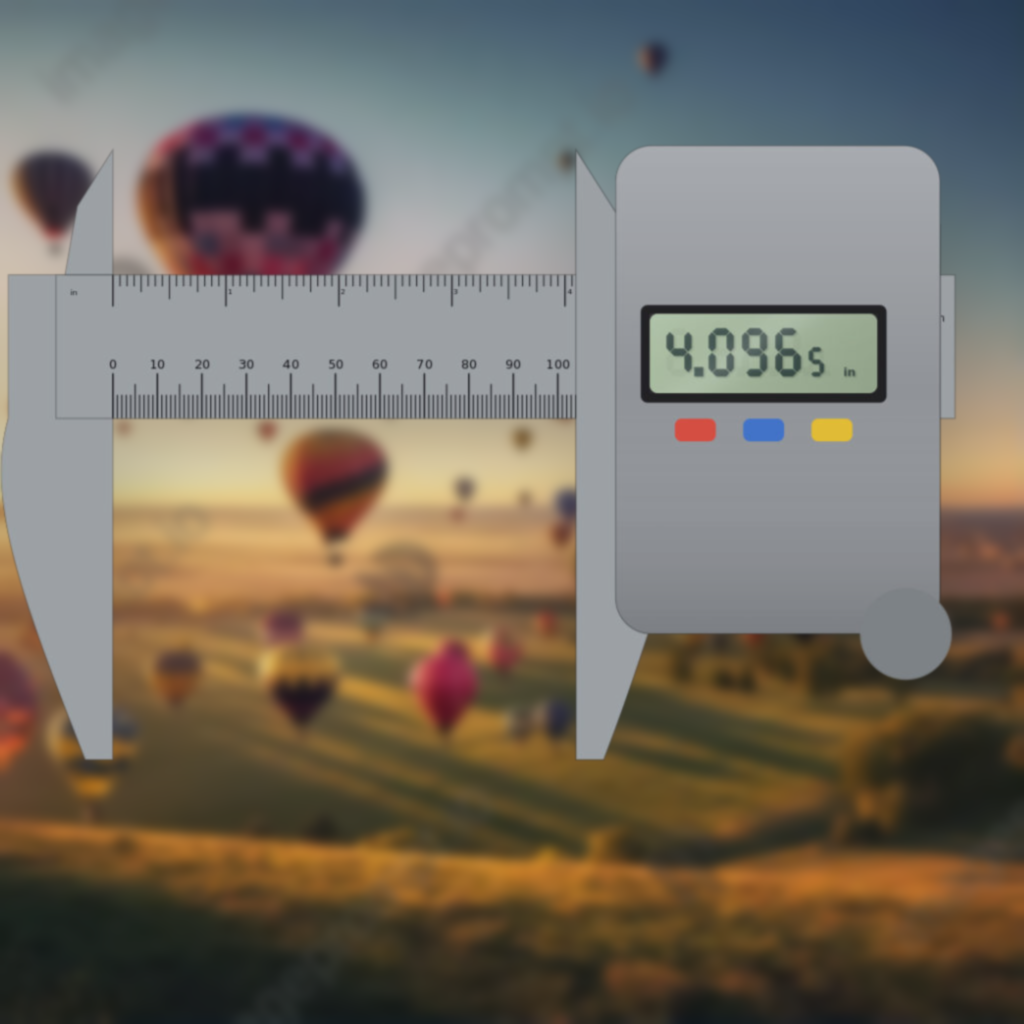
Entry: **4.0965** in
